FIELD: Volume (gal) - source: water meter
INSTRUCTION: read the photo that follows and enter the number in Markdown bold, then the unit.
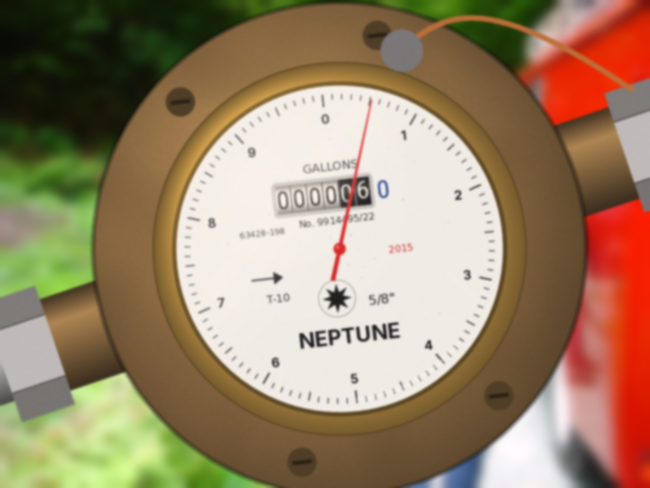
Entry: **60.5** gal
